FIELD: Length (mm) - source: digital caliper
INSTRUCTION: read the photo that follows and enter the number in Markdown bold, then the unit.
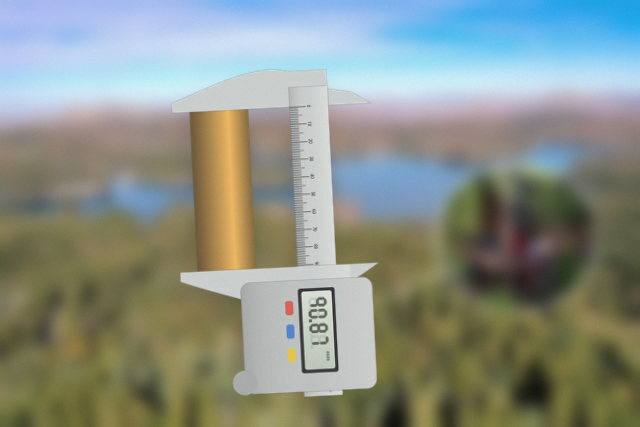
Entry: **90.87** mm
